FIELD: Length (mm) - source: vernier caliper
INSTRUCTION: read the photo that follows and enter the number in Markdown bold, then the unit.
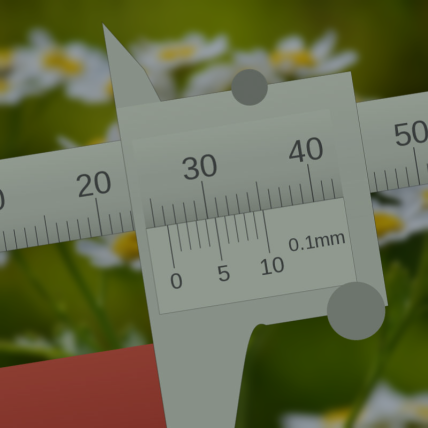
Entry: **26.2** mm
